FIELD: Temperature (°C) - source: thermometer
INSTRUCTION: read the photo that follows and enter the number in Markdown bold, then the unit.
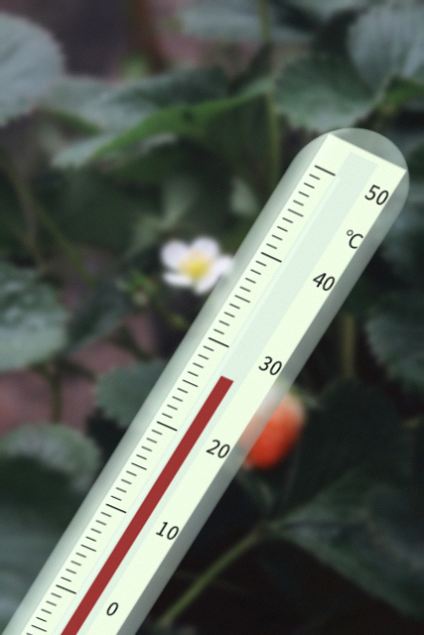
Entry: **27** °C
